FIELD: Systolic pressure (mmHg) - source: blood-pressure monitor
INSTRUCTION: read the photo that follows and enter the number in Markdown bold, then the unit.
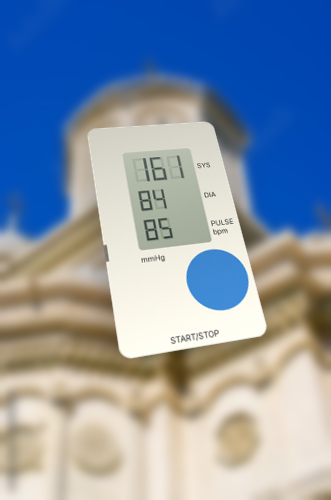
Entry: **161** mmHg
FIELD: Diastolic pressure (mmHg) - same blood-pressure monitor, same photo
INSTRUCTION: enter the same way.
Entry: **84** mmHg
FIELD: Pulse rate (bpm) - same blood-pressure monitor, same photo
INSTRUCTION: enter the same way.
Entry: **85** bpm
